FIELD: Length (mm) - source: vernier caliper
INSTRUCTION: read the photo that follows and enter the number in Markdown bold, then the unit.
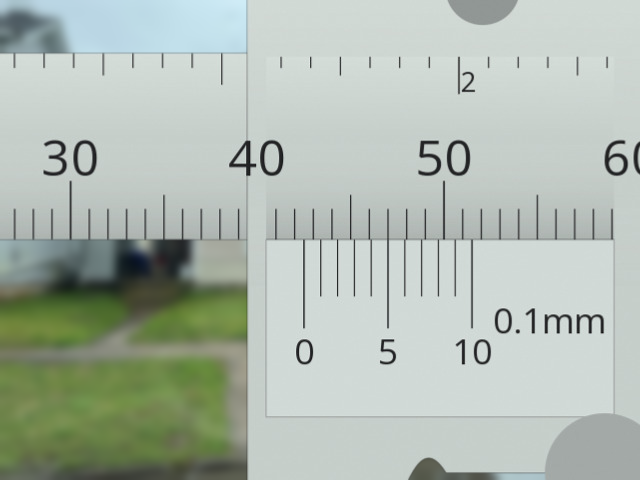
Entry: **42.5** mm
